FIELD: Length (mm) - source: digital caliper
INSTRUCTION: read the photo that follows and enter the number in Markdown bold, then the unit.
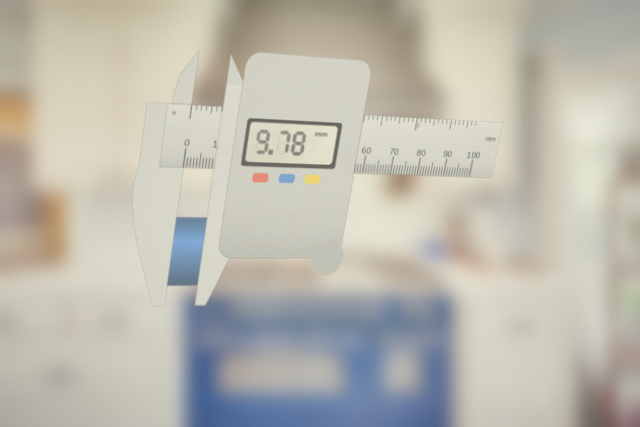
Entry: **9.78** mm
